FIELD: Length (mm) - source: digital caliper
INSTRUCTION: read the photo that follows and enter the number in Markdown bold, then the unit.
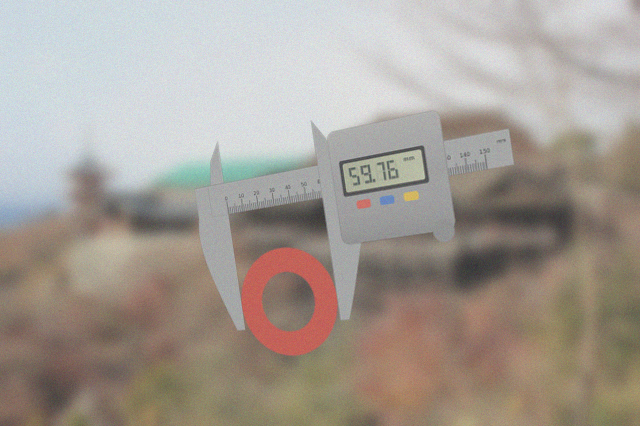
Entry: **59.76** mm
